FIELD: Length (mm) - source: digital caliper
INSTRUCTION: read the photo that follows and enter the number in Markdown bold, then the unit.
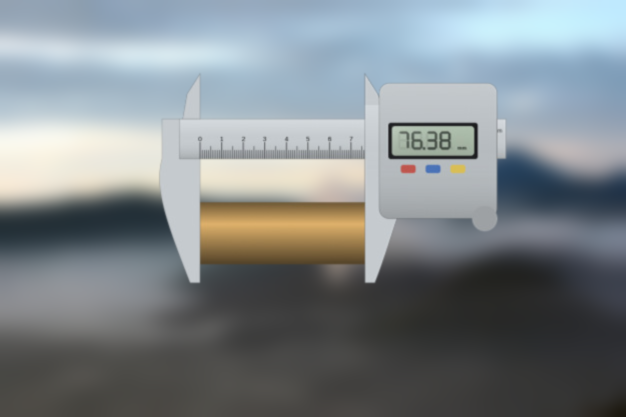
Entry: **76.38** mm
